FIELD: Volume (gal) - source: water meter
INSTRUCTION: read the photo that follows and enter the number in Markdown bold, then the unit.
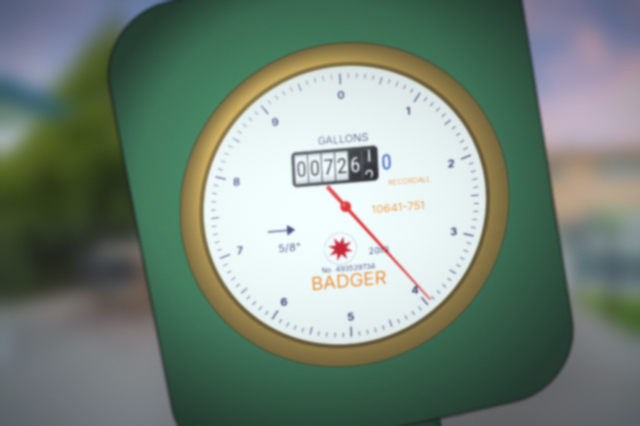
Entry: **72613.9** gal
